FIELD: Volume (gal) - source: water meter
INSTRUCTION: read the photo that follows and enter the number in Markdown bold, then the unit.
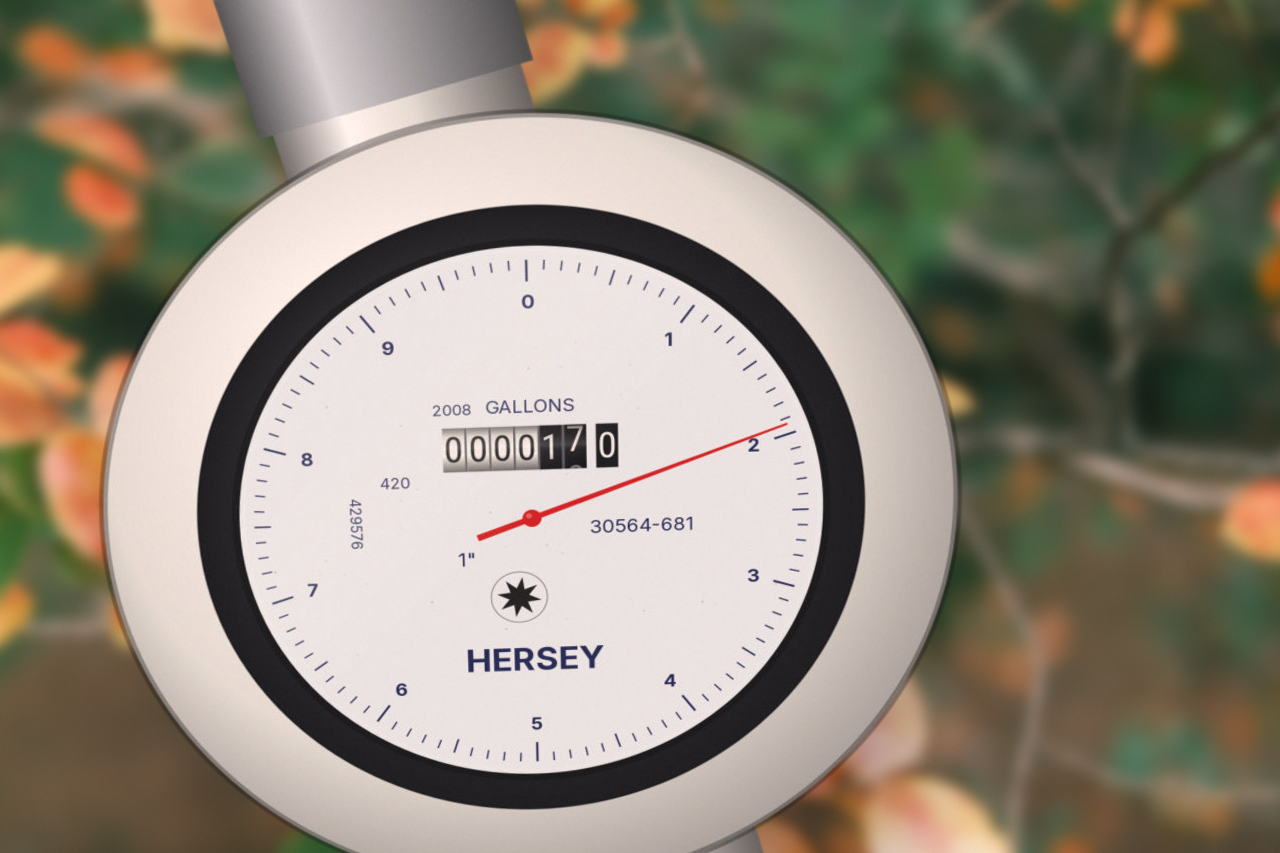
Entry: **171.9** gal
